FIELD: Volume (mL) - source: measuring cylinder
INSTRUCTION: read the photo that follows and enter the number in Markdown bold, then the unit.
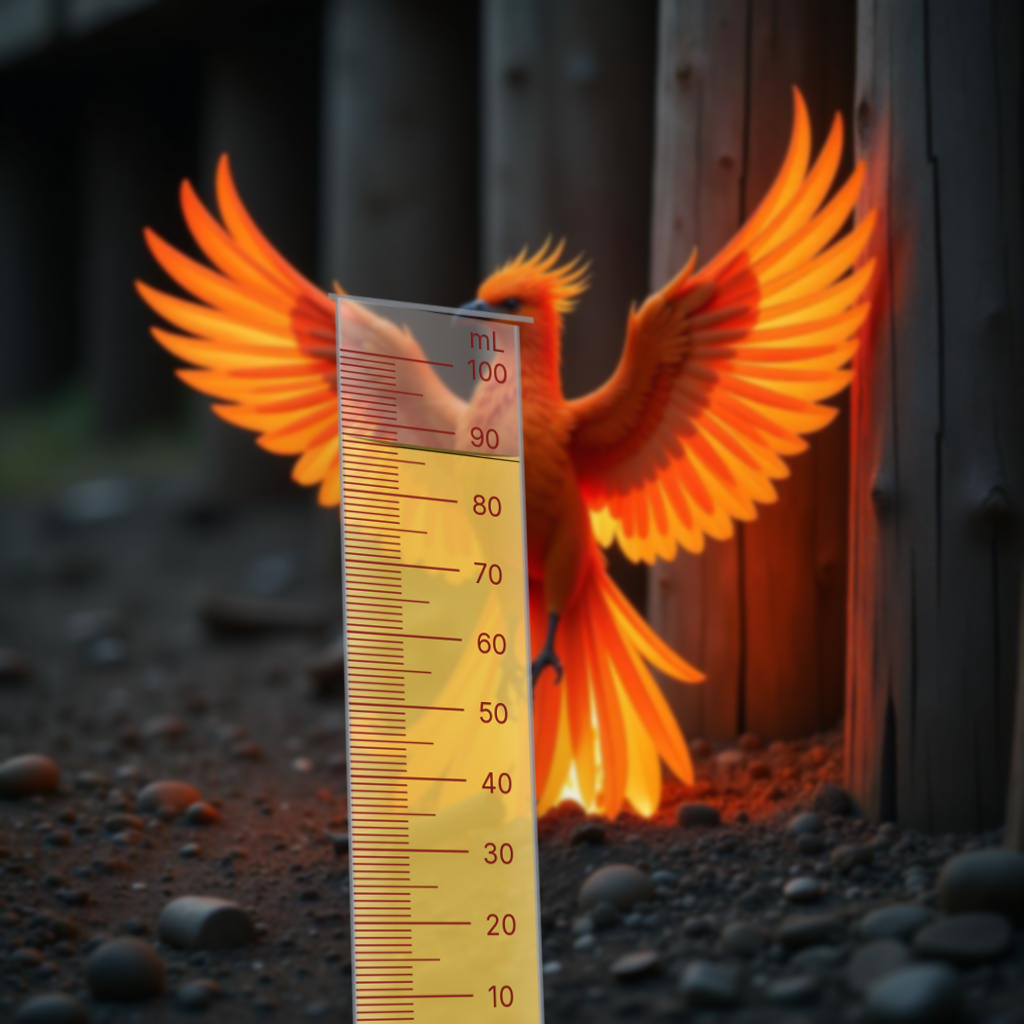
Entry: **87** mL
